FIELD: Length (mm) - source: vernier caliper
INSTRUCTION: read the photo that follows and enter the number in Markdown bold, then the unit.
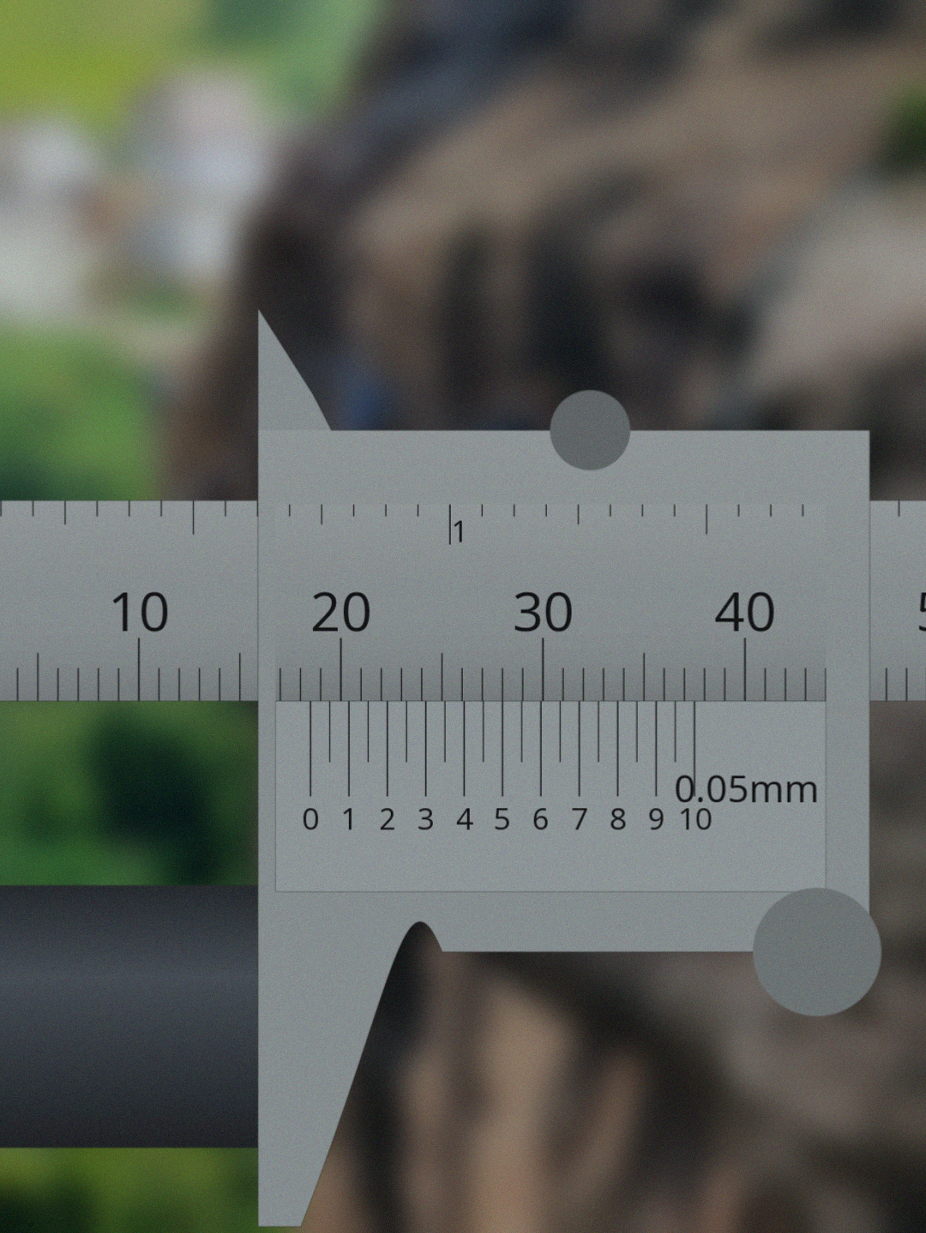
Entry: **18.5** mm
